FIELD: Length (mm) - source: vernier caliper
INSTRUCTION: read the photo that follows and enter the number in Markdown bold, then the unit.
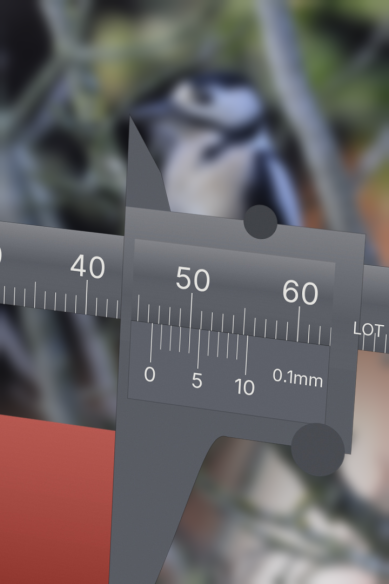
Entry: **46.4** mm
